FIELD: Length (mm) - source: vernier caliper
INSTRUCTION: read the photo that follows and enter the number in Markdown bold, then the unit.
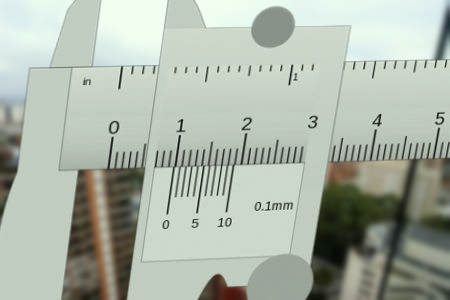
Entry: **9.8** mm
